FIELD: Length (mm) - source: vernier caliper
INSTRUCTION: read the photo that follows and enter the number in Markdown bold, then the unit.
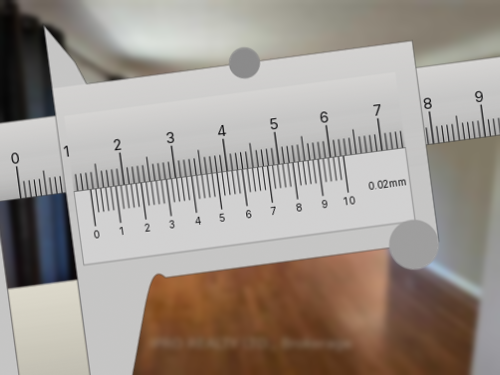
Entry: **13.5** mm
